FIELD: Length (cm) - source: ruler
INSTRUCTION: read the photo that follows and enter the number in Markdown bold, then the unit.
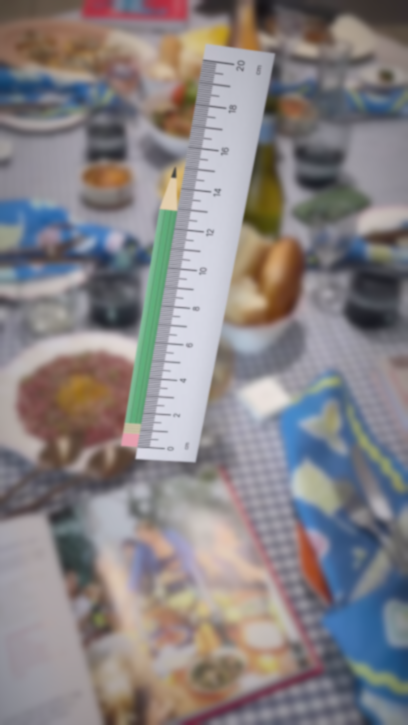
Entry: **15** cm
